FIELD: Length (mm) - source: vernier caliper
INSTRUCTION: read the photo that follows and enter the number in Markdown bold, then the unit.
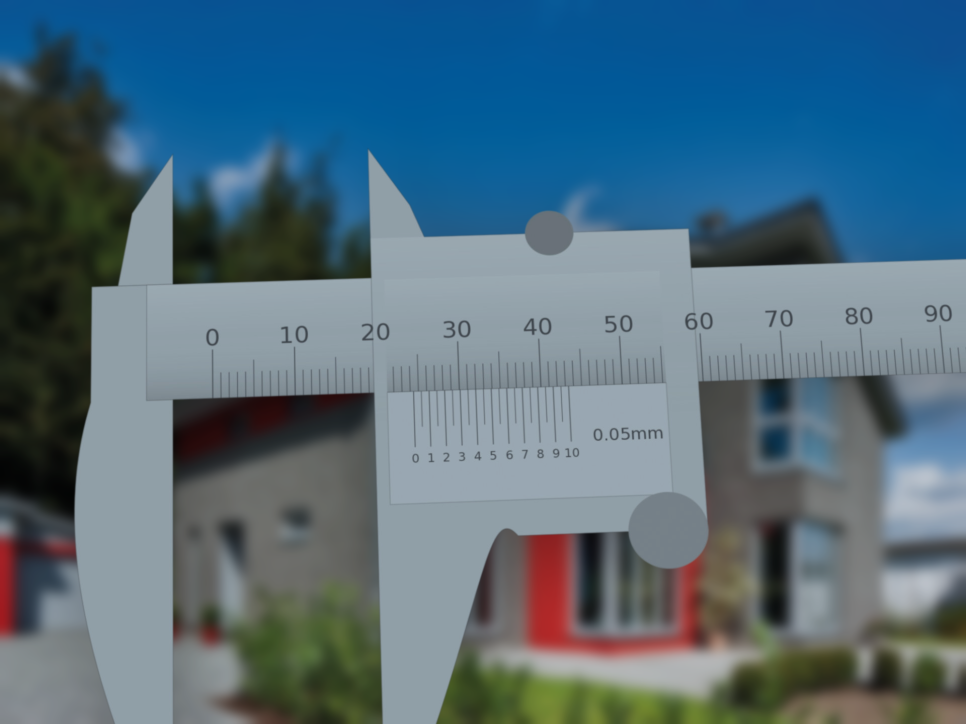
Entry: **24.4** mm
